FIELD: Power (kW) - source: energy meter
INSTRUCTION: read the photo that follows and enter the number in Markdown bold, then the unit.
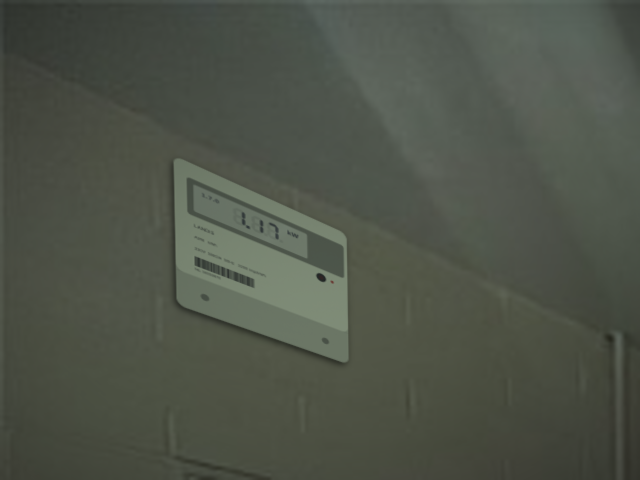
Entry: **1.17** kW
